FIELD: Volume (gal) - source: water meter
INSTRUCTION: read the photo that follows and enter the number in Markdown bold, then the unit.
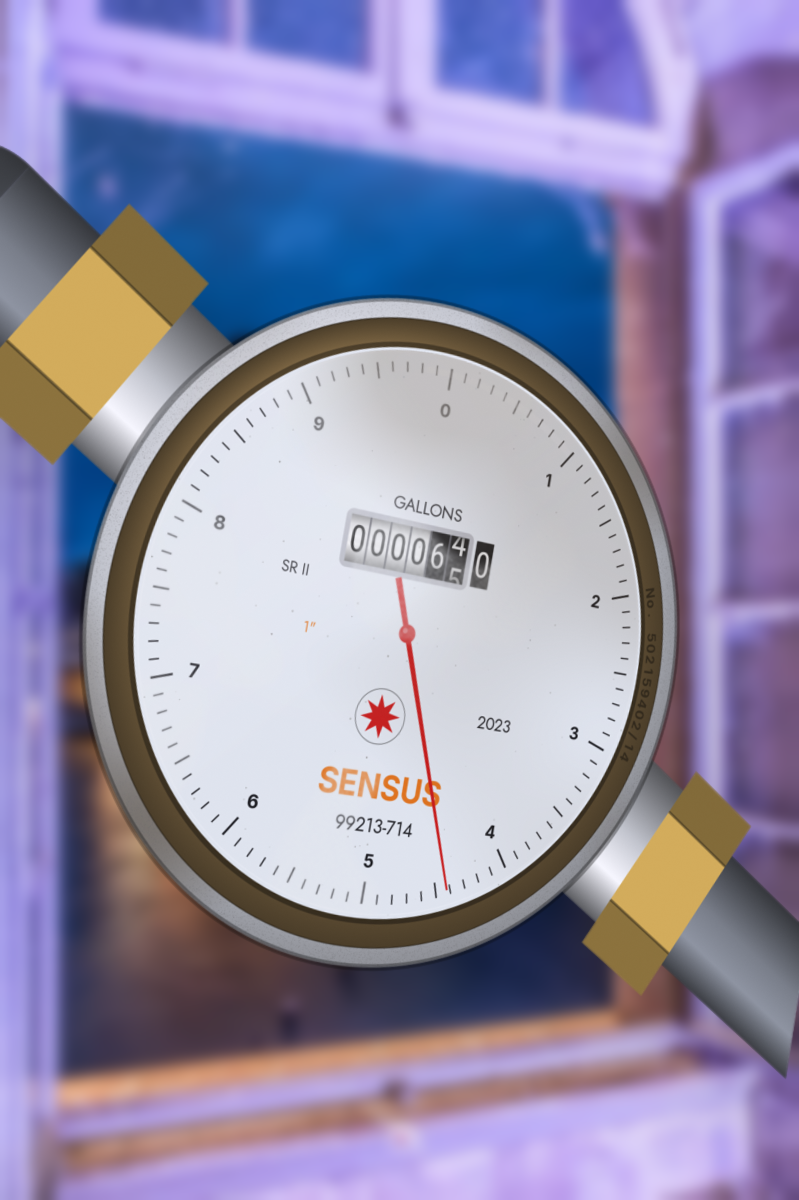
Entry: **644.4** gal
